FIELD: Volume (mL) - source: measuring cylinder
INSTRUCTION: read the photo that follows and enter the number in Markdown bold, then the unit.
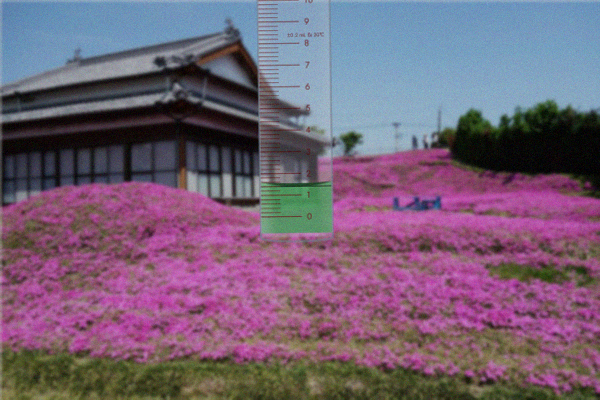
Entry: **1.4** mL
